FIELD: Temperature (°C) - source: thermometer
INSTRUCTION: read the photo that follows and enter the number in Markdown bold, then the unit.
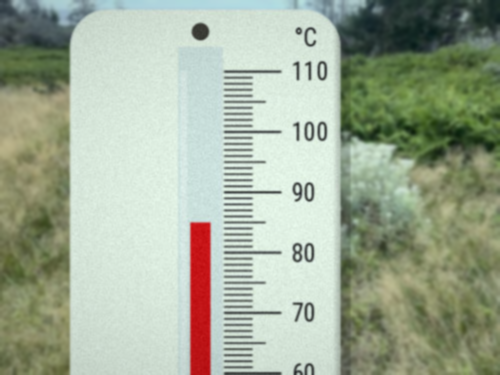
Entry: **85** °C
